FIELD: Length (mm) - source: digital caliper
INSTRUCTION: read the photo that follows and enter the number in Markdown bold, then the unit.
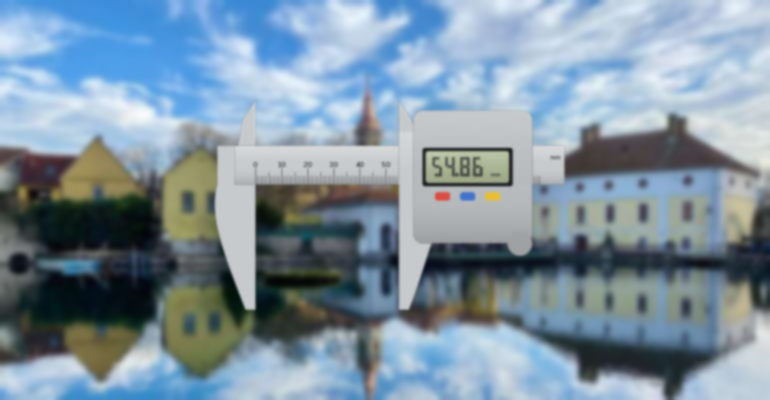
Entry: **54.86** mm
